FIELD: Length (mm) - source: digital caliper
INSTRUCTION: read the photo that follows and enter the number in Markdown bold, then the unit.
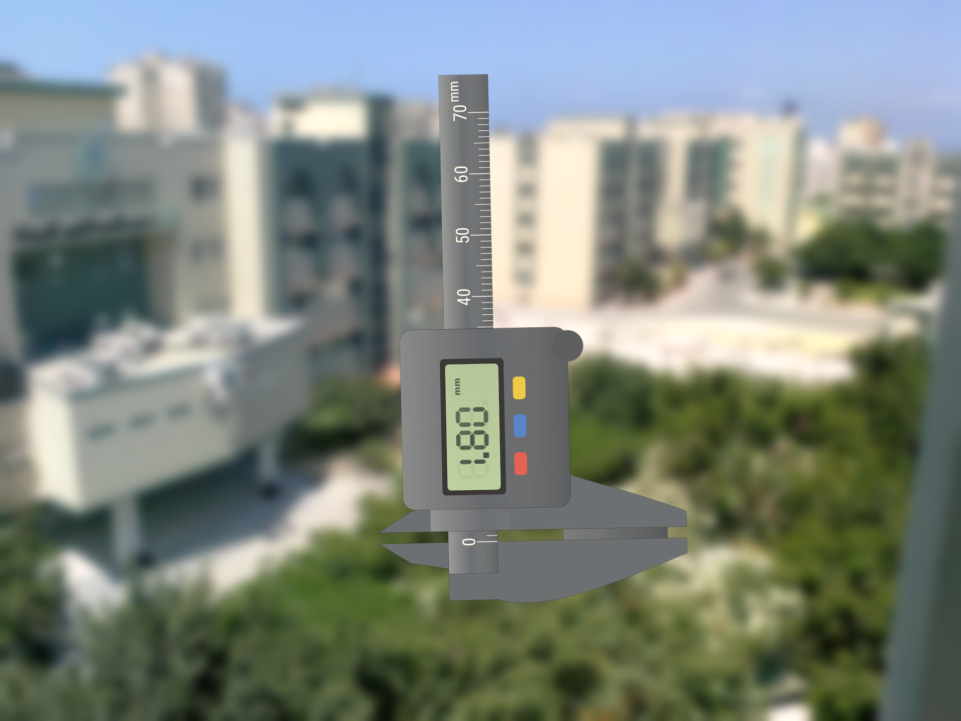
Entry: **1.80** mm
